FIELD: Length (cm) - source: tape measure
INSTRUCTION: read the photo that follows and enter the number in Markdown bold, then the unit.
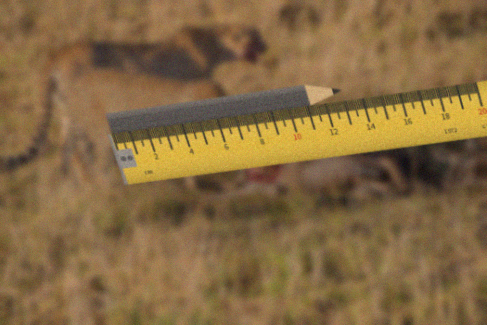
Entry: **13** cm
